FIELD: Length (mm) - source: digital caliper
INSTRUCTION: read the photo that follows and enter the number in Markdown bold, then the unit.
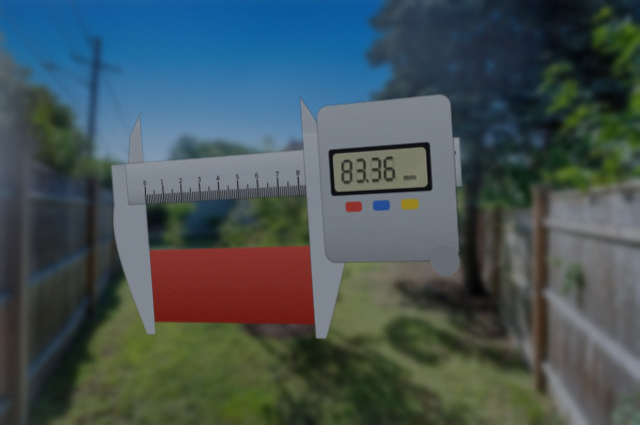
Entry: **83.36** mm
